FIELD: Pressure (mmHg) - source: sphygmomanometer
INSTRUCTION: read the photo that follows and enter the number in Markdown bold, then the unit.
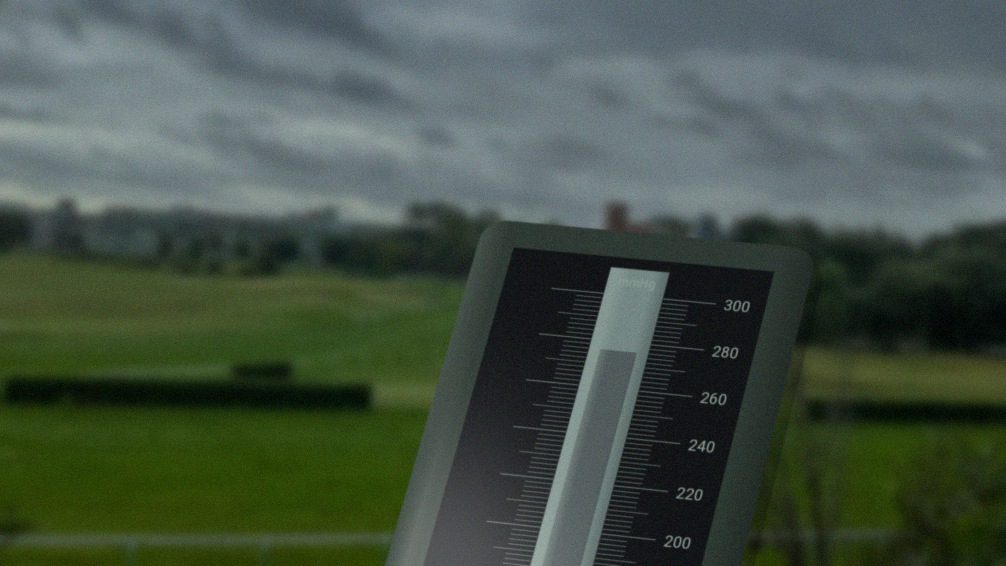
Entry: **276** mmHg
